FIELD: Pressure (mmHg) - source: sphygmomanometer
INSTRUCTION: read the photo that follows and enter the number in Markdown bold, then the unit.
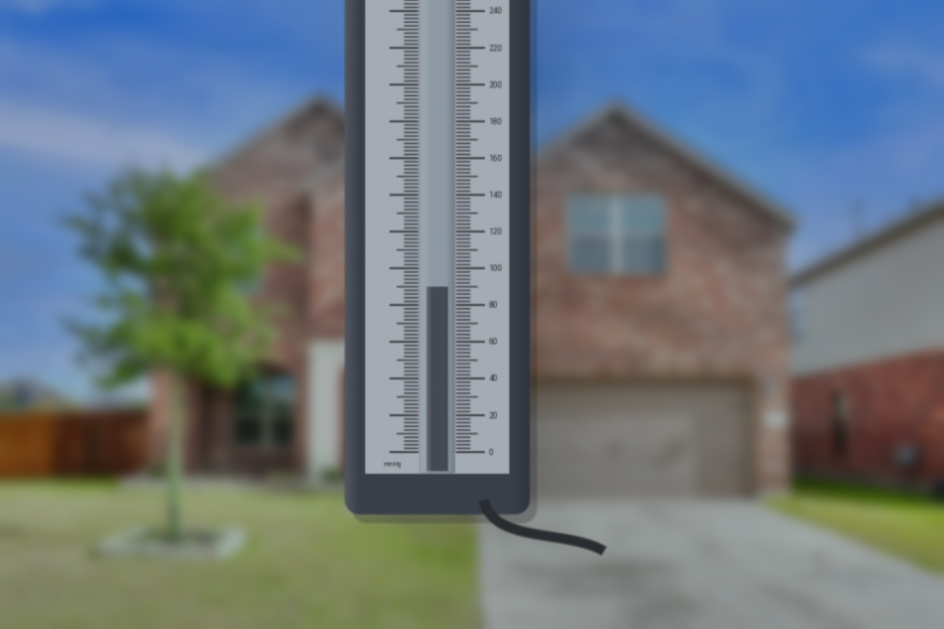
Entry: **90** mmHg
